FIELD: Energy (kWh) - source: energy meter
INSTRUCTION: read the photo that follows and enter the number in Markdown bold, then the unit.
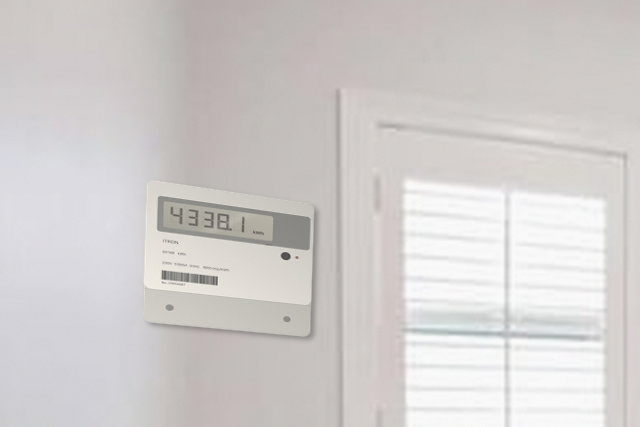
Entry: **4338.1** kWh
